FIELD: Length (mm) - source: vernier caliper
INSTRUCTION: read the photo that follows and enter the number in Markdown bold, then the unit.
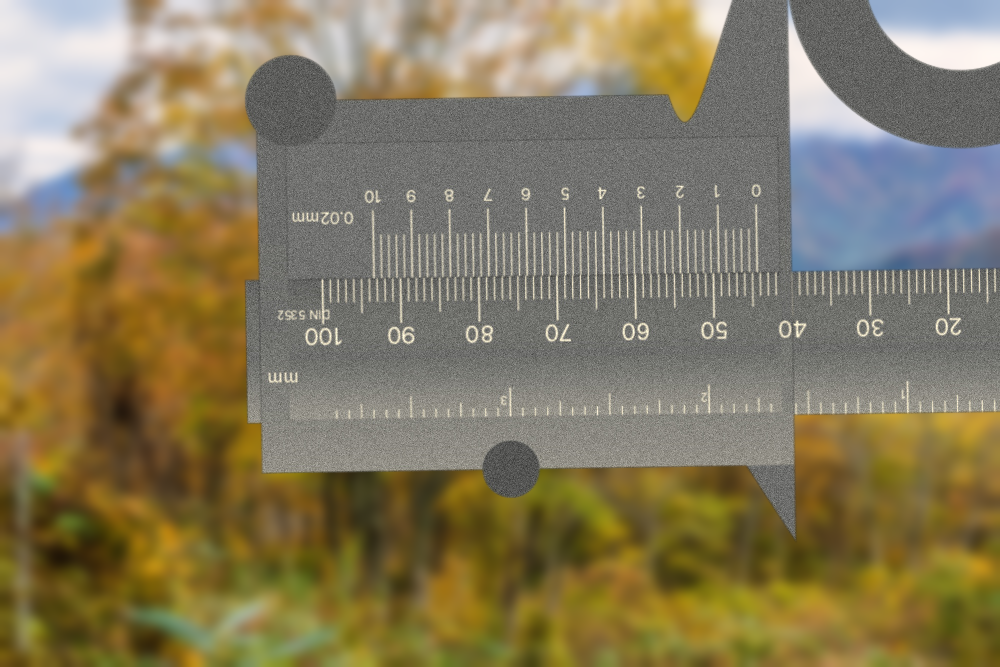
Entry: **44.4** mm
